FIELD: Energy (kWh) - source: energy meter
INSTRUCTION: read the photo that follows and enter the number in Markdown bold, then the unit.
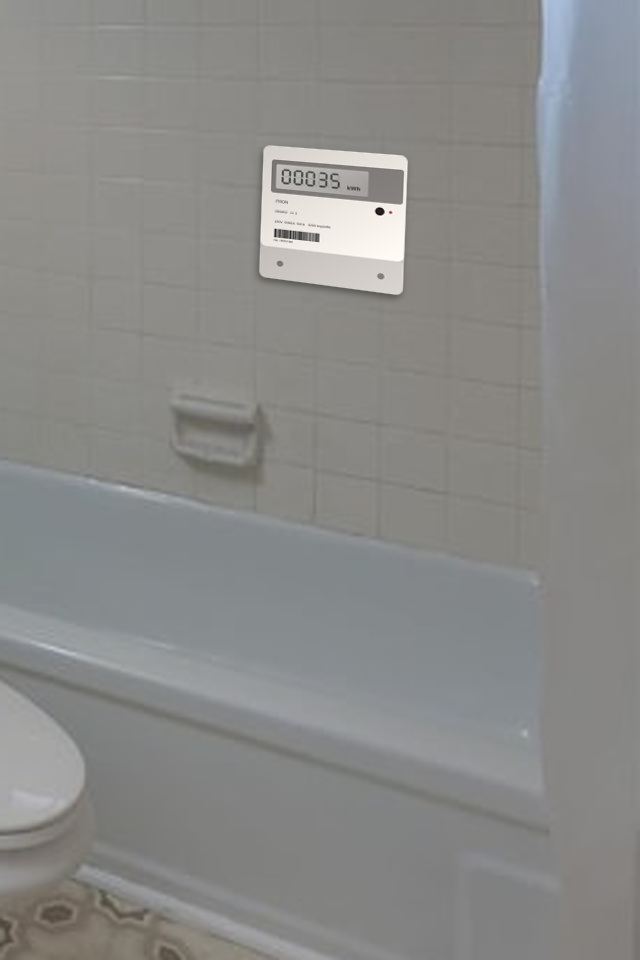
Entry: **35** kWh
